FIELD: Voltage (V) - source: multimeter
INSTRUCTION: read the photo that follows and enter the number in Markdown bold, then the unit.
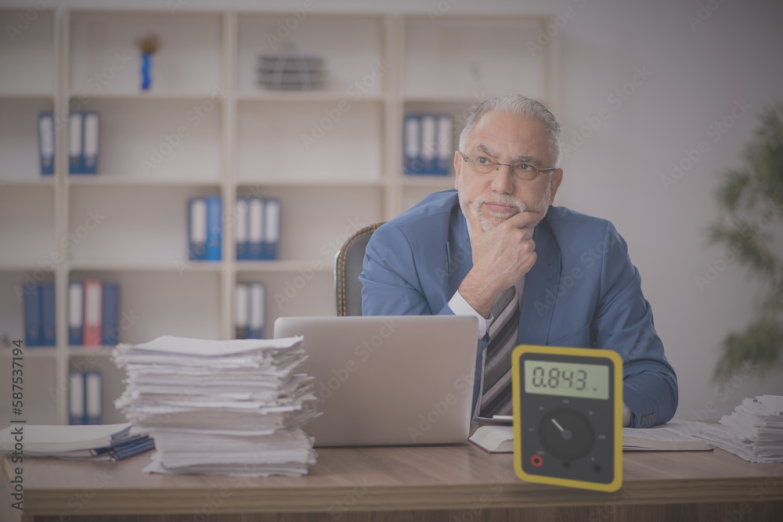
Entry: **0.843** V
